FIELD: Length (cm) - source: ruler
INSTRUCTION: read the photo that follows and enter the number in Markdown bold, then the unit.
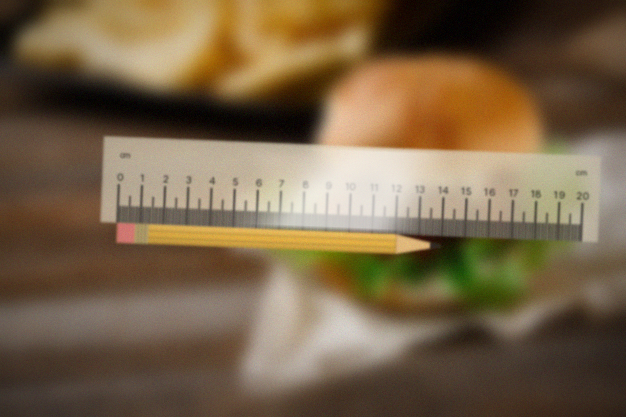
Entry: **14** cm
